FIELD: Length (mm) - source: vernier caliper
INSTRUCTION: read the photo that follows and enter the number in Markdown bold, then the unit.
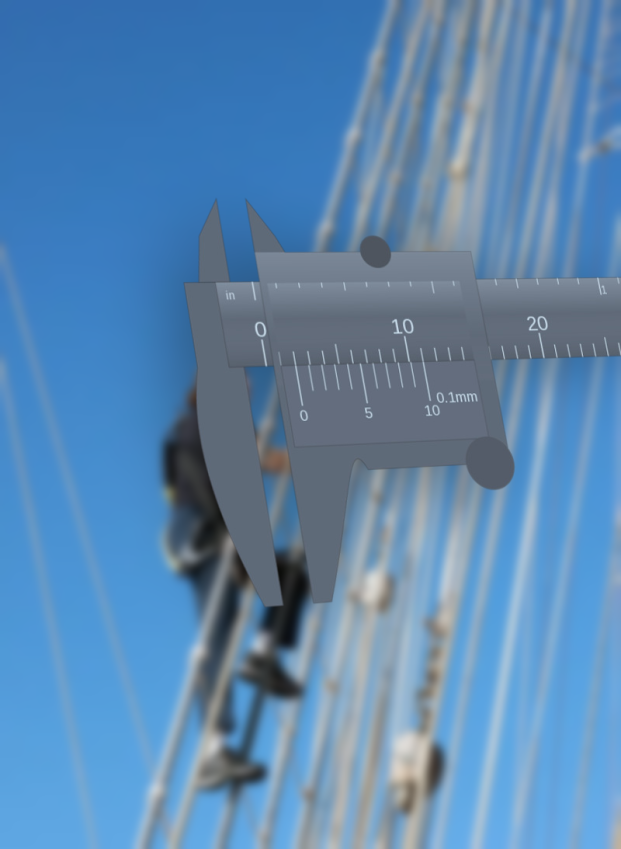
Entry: **2.0** mm
